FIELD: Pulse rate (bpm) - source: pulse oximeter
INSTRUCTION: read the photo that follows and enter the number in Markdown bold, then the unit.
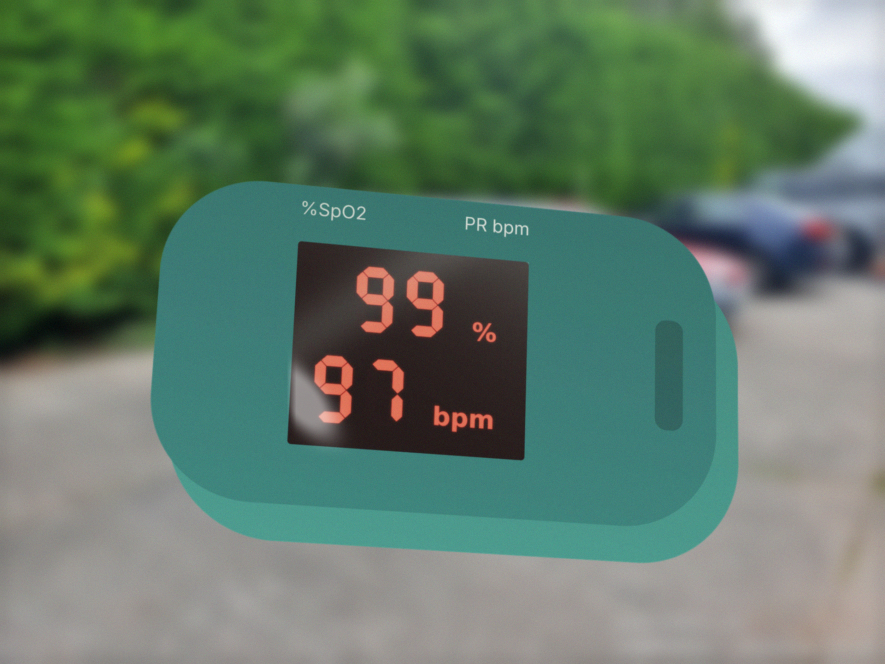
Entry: **97** bpm
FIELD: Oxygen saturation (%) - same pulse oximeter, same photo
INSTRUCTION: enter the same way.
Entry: **99** %
